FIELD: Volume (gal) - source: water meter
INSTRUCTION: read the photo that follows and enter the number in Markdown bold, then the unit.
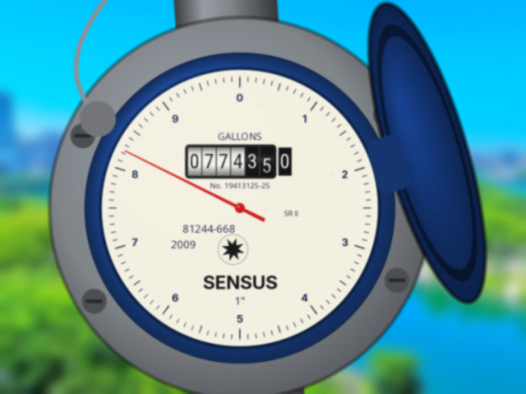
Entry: **774348.2** gal
